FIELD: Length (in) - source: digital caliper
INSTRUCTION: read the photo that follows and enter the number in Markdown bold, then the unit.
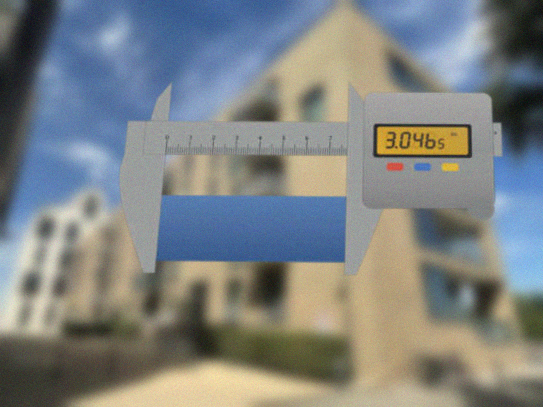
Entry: **3.0465** in
